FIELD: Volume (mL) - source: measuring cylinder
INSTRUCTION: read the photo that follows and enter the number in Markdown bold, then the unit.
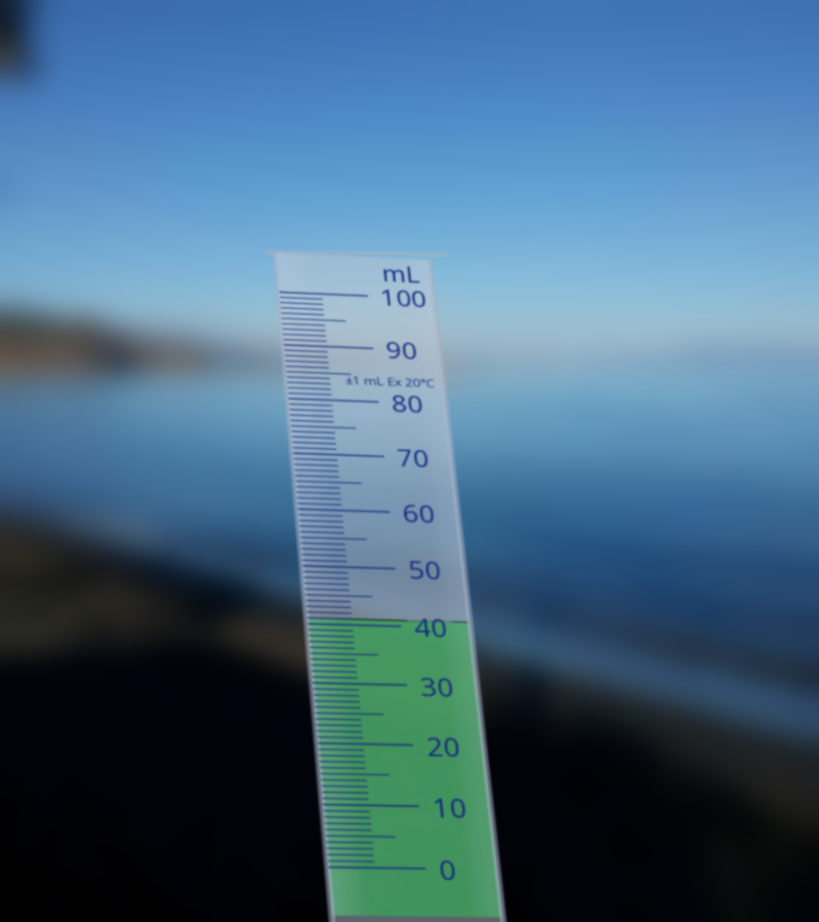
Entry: **41** mL
